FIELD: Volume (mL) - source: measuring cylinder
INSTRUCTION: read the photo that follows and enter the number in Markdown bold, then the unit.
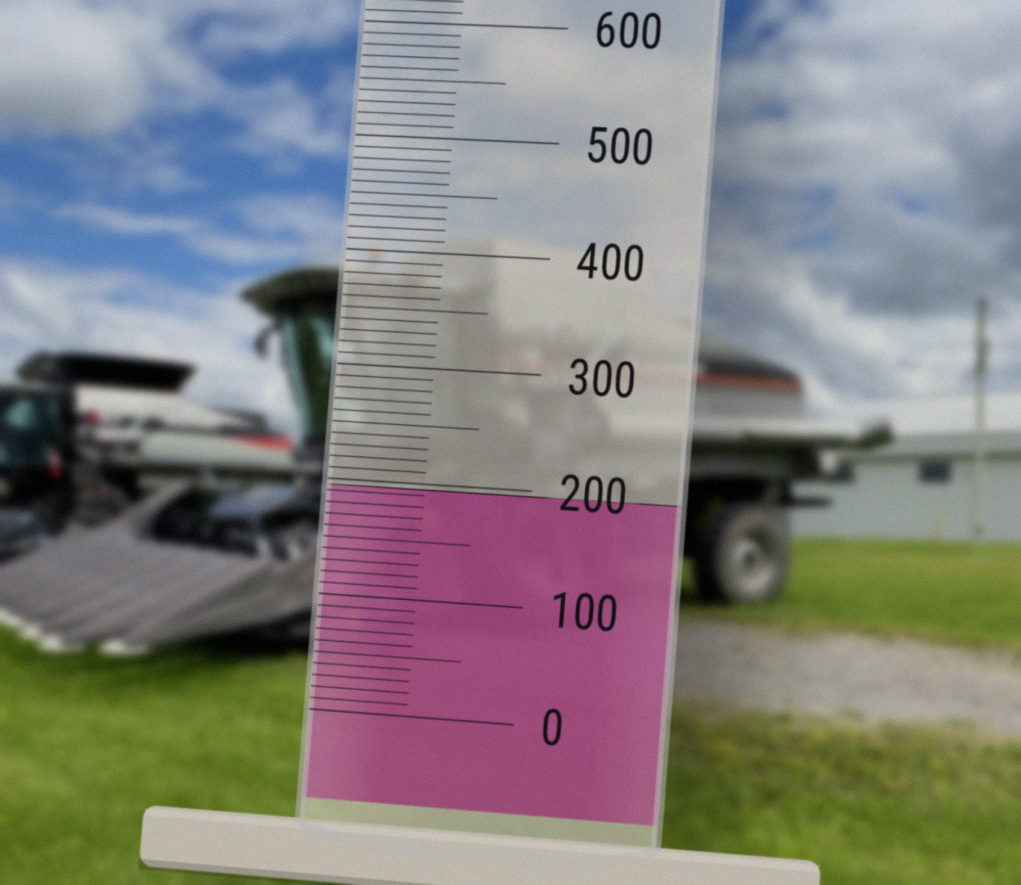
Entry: **195** mL
